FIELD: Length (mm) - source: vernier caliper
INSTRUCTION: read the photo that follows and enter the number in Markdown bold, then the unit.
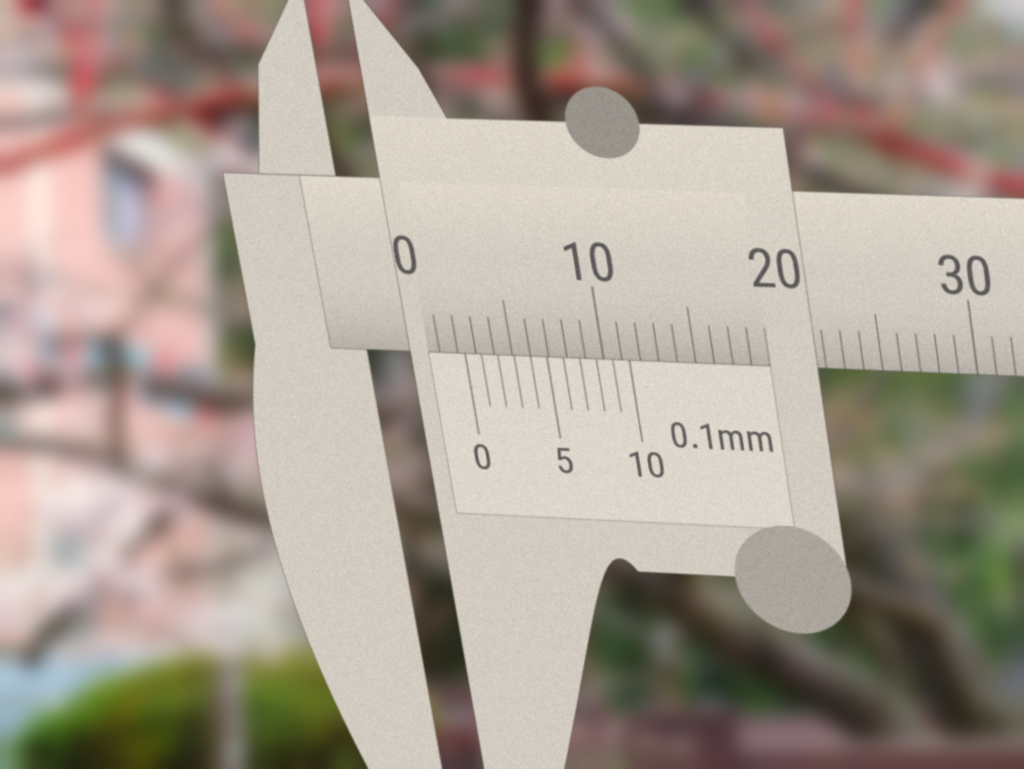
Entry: **2.4** mm
